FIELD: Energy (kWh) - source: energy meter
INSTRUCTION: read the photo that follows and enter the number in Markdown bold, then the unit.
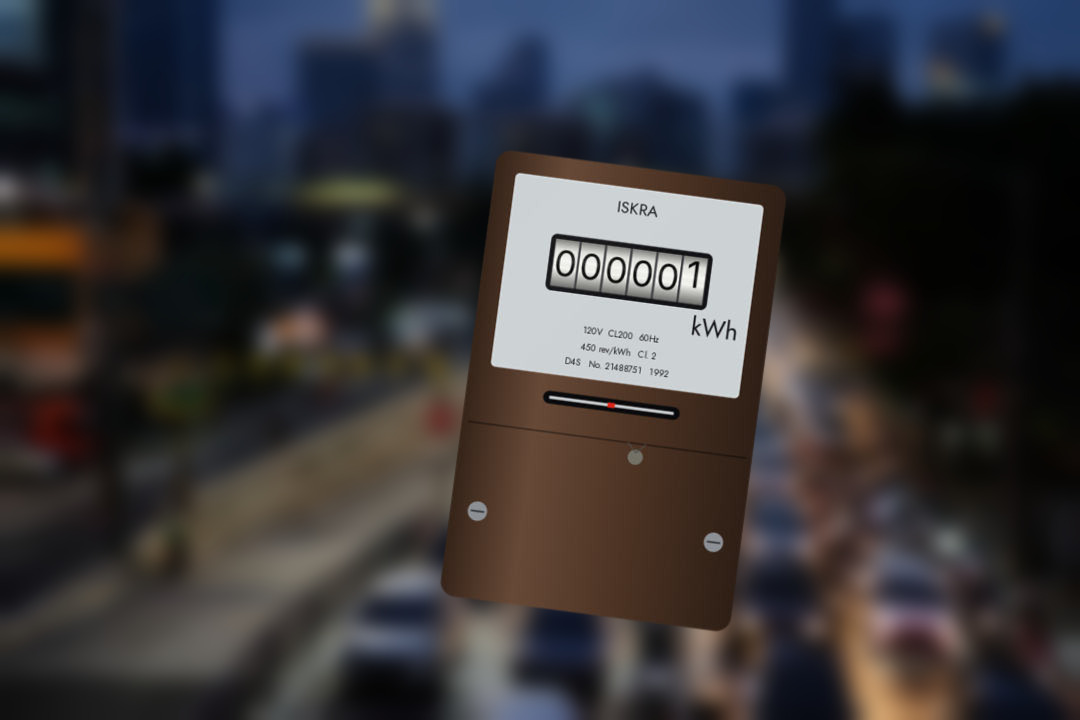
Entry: **1** kWh
